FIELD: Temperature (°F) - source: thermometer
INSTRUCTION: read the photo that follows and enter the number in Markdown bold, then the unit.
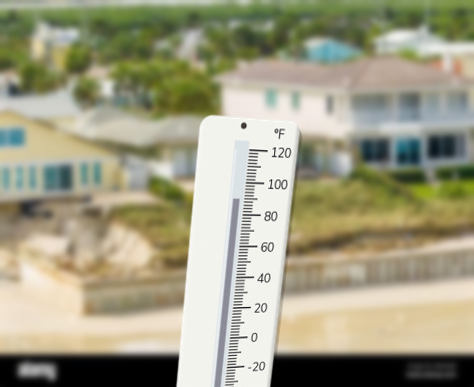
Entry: **90** °F
